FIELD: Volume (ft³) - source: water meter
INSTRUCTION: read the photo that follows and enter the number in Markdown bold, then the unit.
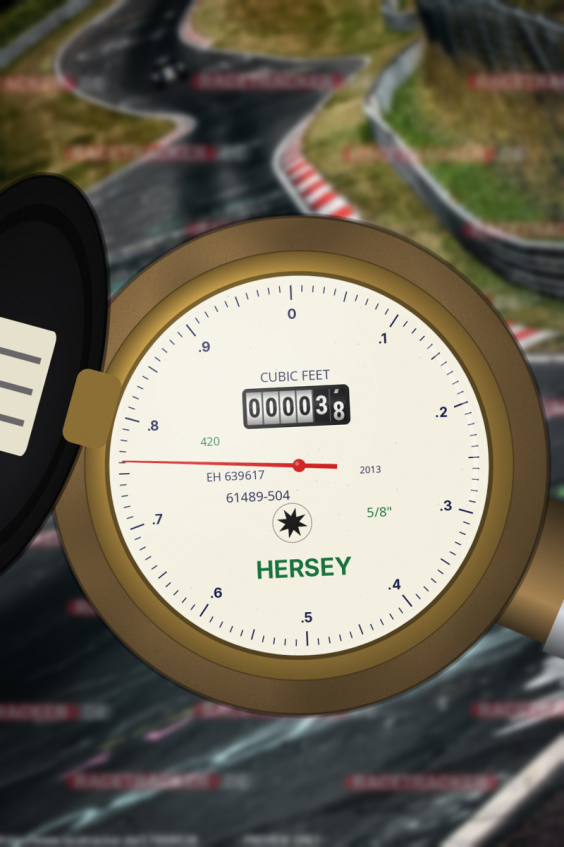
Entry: **37.76** ft³
